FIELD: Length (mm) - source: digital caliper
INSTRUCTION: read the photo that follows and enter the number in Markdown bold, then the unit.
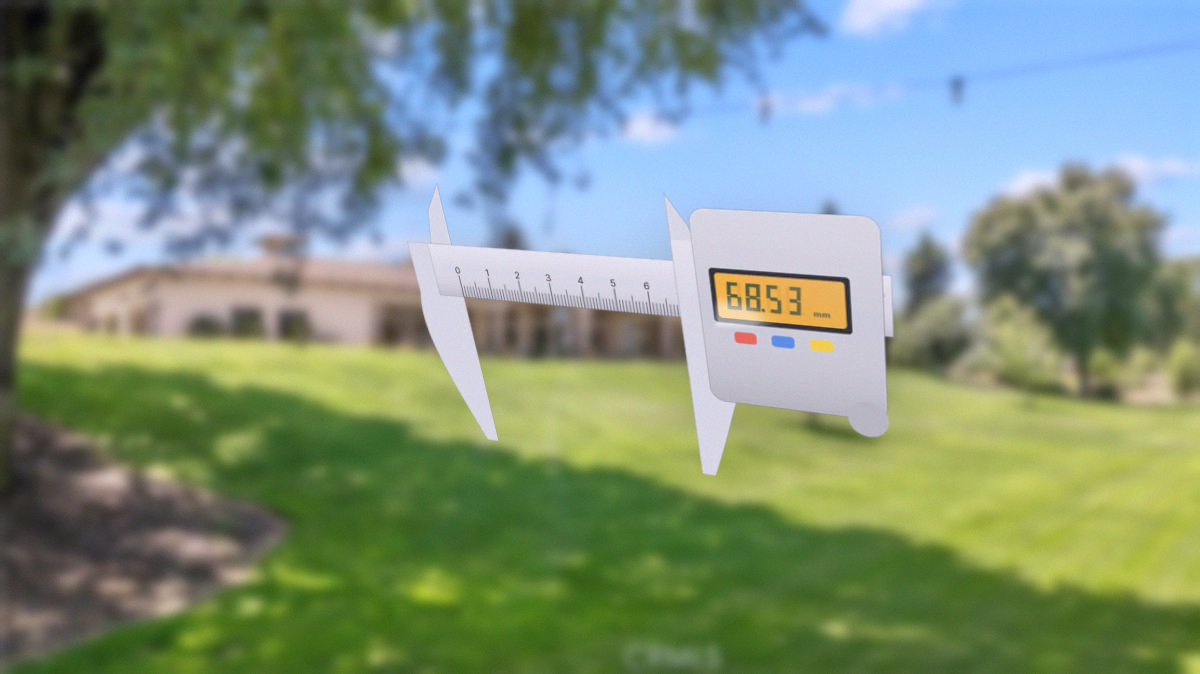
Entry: **68.53** mm
